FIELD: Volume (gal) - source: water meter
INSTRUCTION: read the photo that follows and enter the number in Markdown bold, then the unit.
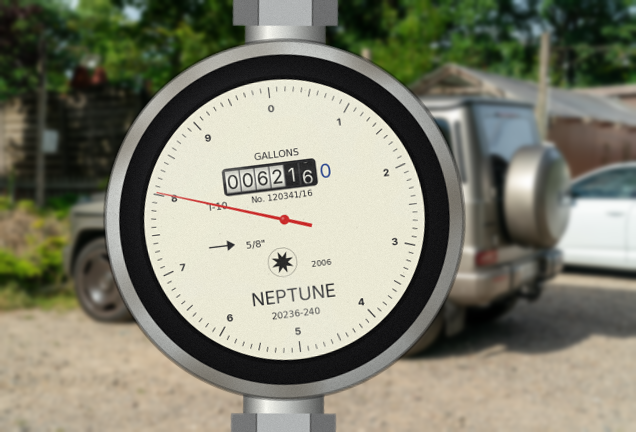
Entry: **62158.0** gal
